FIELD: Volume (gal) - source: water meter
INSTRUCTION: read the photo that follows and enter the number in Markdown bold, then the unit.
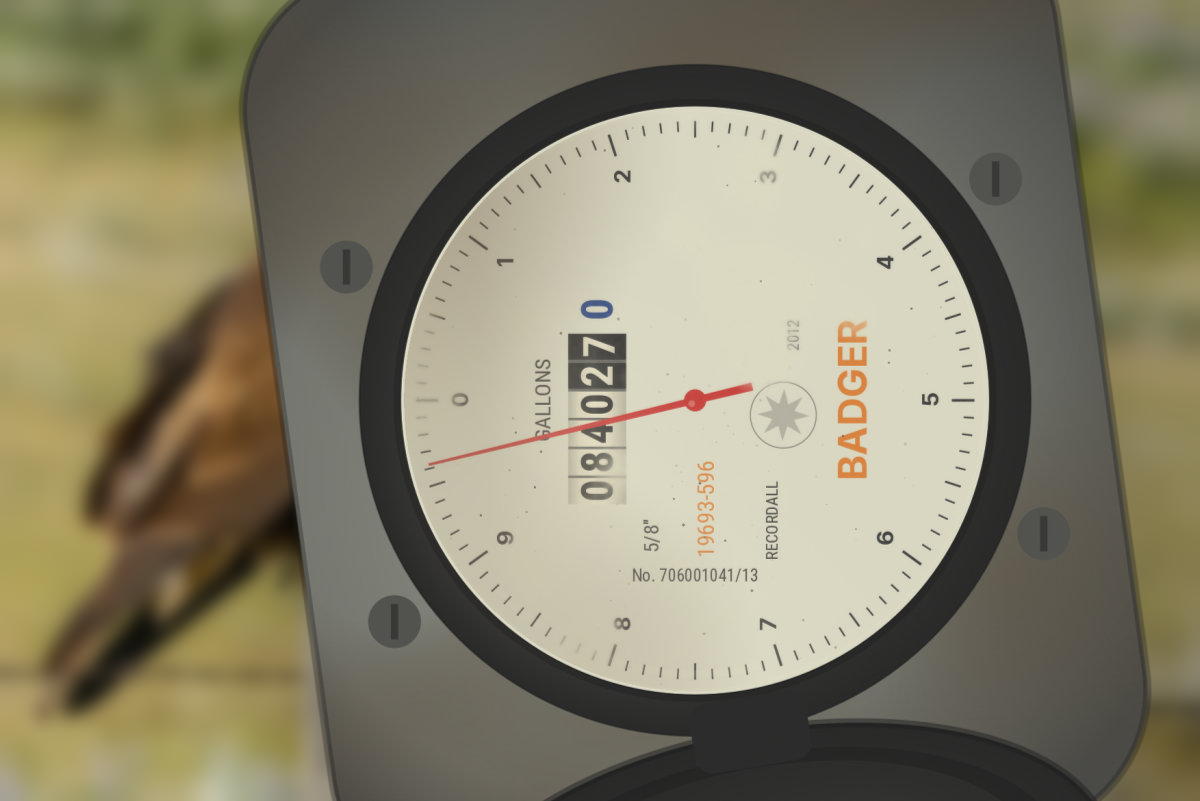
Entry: **840269.6** gal
